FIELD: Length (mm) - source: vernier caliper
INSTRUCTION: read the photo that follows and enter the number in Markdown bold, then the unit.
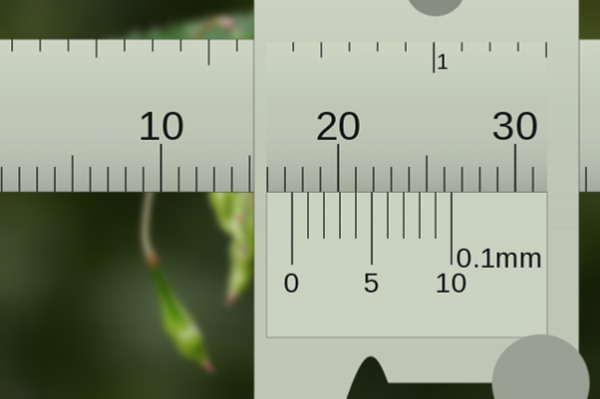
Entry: **17.4** mm
